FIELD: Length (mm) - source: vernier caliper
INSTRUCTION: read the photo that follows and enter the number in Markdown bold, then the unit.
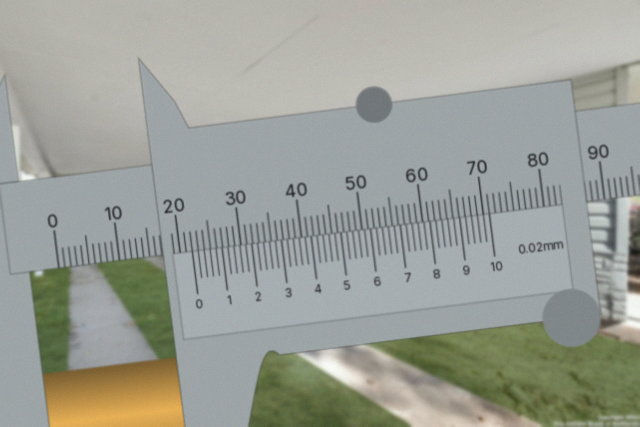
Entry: **22.0** mm
